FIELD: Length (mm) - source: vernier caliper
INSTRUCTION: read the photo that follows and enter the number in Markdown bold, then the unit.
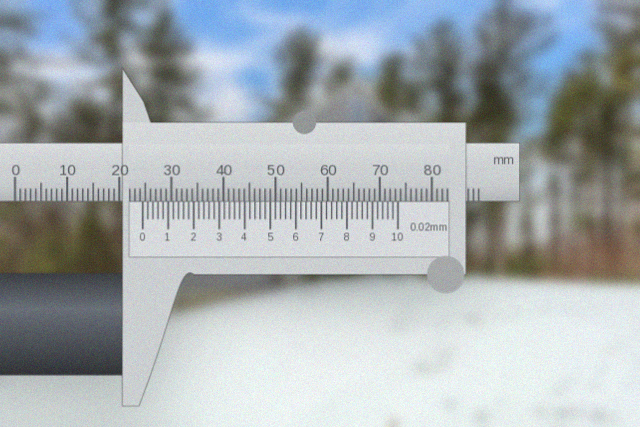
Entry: **24.5** mm
